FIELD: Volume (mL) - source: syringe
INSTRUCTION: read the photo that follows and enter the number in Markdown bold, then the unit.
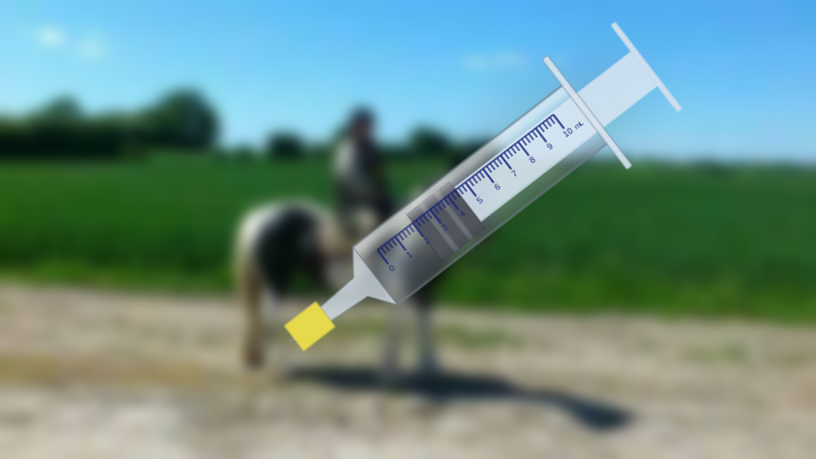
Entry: **2** mL
